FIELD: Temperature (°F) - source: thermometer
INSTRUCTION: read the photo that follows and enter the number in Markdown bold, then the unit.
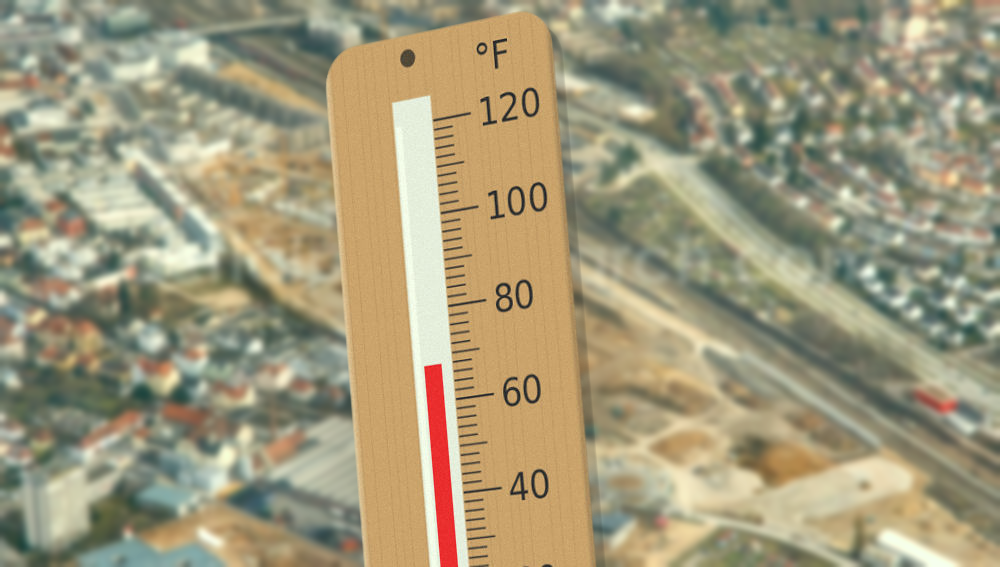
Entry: **68** °F
